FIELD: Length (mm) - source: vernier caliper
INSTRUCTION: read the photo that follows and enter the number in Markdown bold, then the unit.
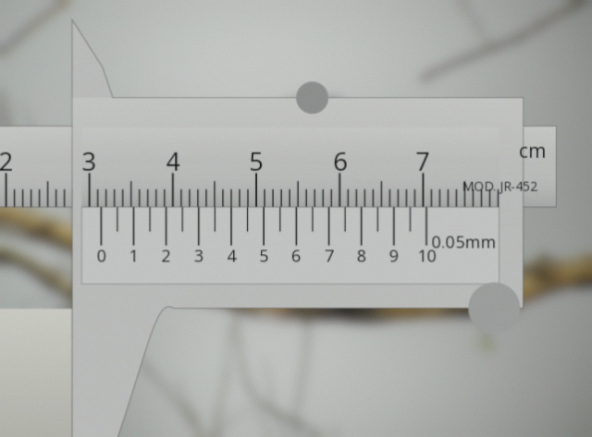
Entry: **31.4** mm
